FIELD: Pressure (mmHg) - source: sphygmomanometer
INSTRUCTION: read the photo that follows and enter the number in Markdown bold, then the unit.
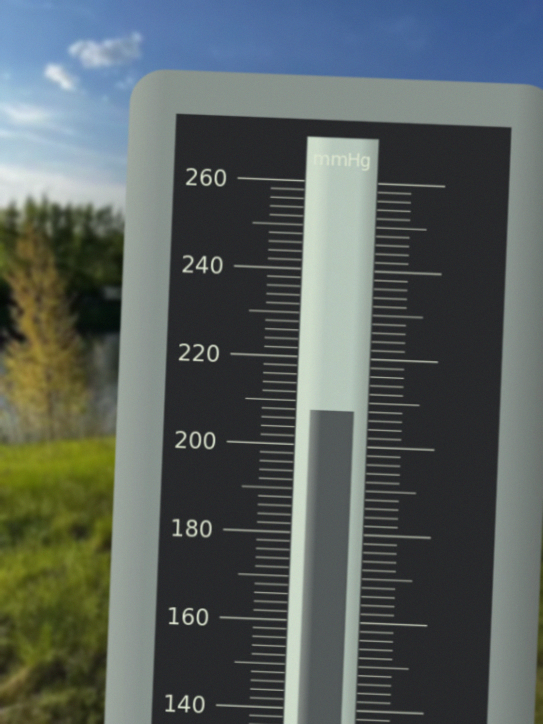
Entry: **208** mmHg
